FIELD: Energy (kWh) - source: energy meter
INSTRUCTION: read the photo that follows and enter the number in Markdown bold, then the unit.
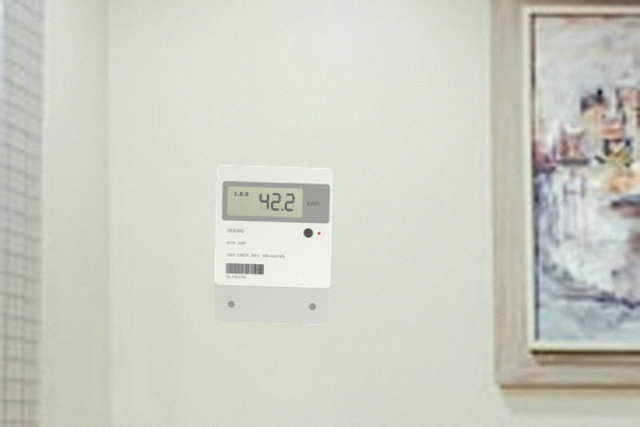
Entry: **42.2** kWh
